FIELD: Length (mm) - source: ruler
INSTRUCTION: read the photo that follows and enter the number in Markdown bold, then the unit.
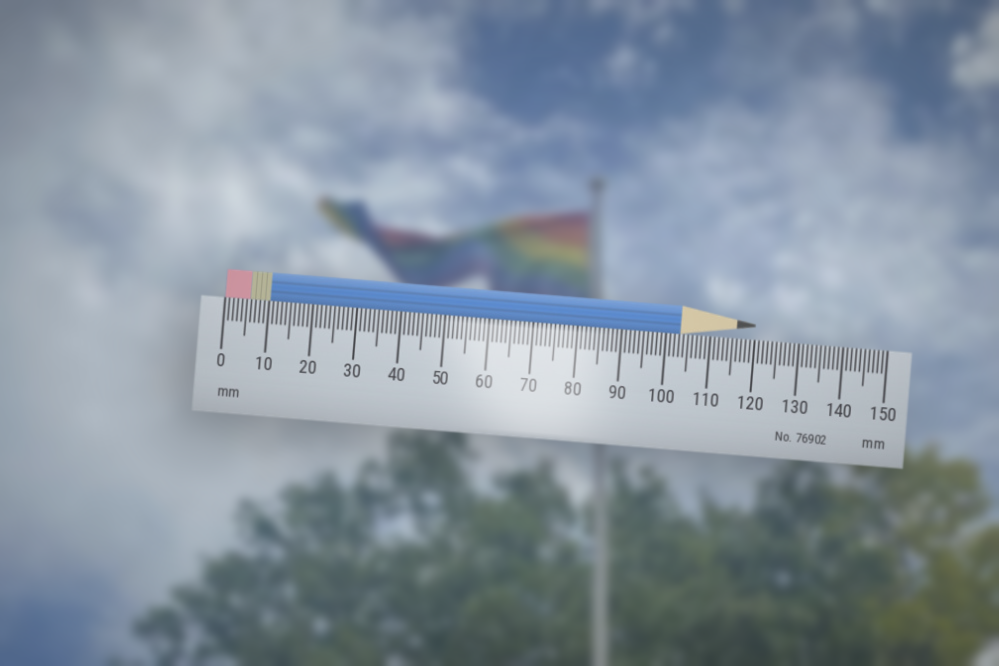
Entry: **120** mm
